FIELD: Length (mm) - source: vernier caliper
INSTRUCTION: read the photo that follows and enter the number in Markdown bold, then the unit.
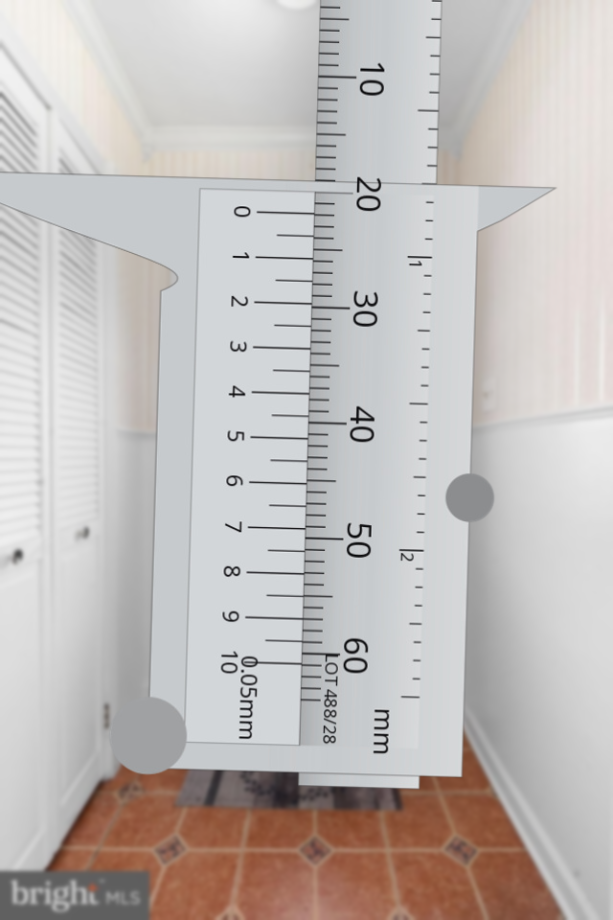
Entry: **21.9** mm
